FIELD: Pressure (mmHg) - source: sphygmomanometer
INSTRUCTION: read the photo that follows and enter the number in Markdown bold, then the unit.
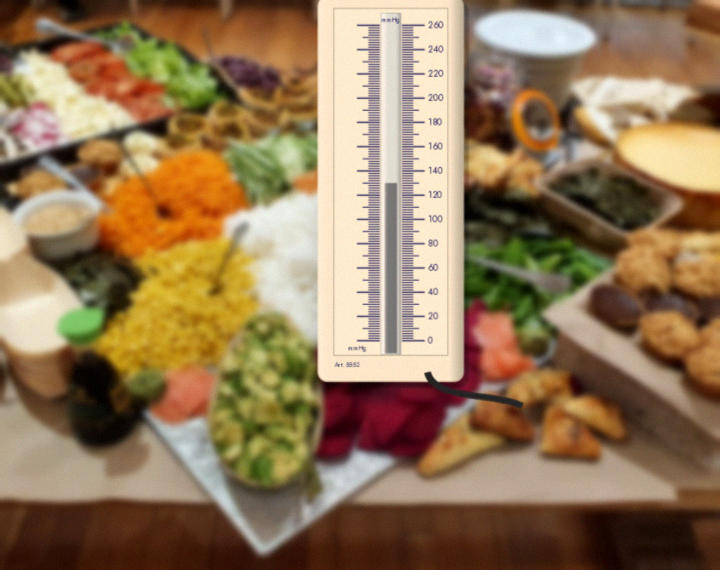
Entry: **130** mmHg
